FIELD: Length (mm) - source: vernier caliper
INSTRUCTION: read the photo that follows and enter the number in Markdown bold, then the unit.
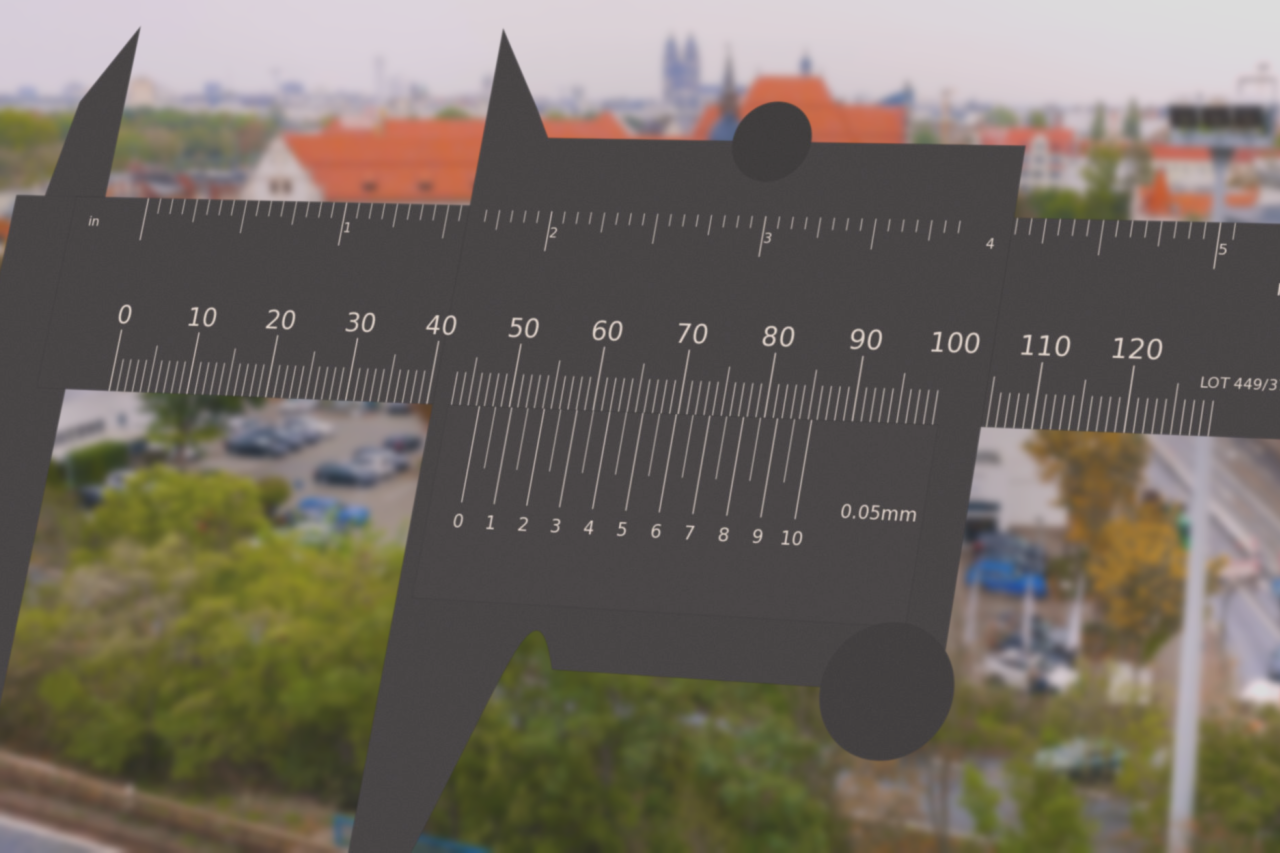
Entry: **46.4** mm
